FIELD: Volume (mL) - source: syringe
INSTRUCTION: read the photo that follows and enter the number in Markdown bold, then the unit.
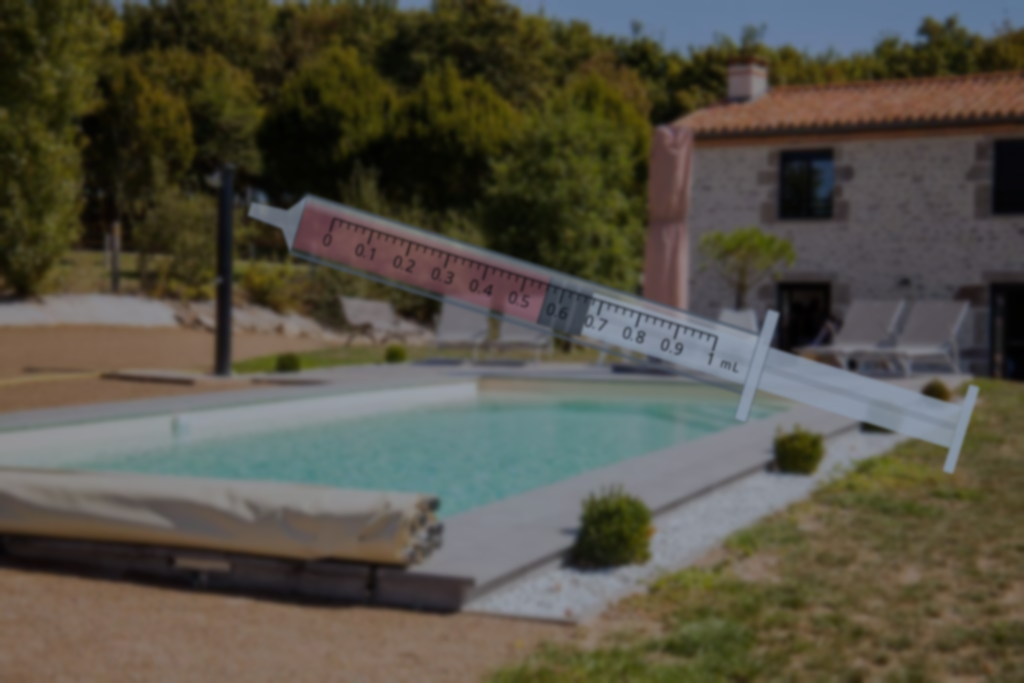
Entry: **0.56** mL
